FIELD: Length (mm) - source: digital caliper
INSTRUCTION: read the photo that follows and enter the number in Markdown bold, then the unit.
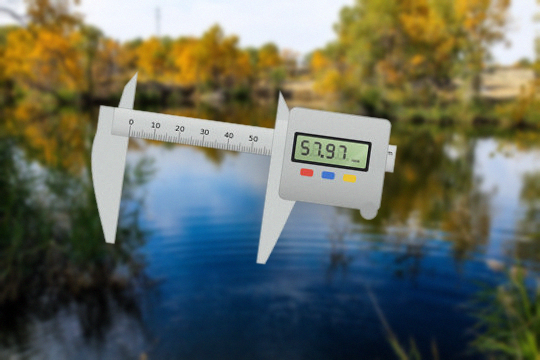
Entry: **57.97** mm
